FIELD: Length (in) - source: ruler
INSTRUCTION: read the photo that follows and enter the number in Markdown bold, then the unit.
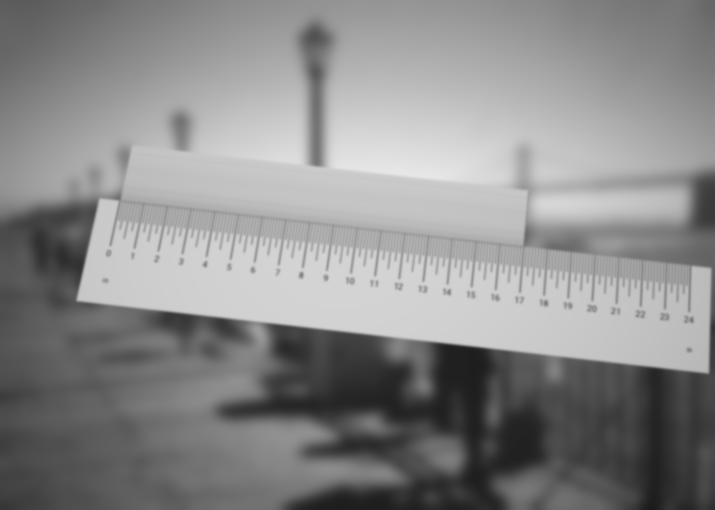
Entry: **17** in
